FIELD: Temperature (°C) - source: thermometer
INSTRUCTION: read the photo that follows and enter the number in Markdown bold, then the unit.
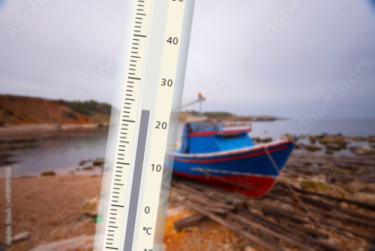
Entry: **23** °C
